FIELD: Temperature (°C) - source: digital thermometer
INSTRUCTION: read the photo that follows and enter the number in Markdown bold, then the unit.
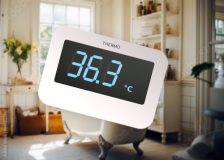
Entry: **36.3** °C
